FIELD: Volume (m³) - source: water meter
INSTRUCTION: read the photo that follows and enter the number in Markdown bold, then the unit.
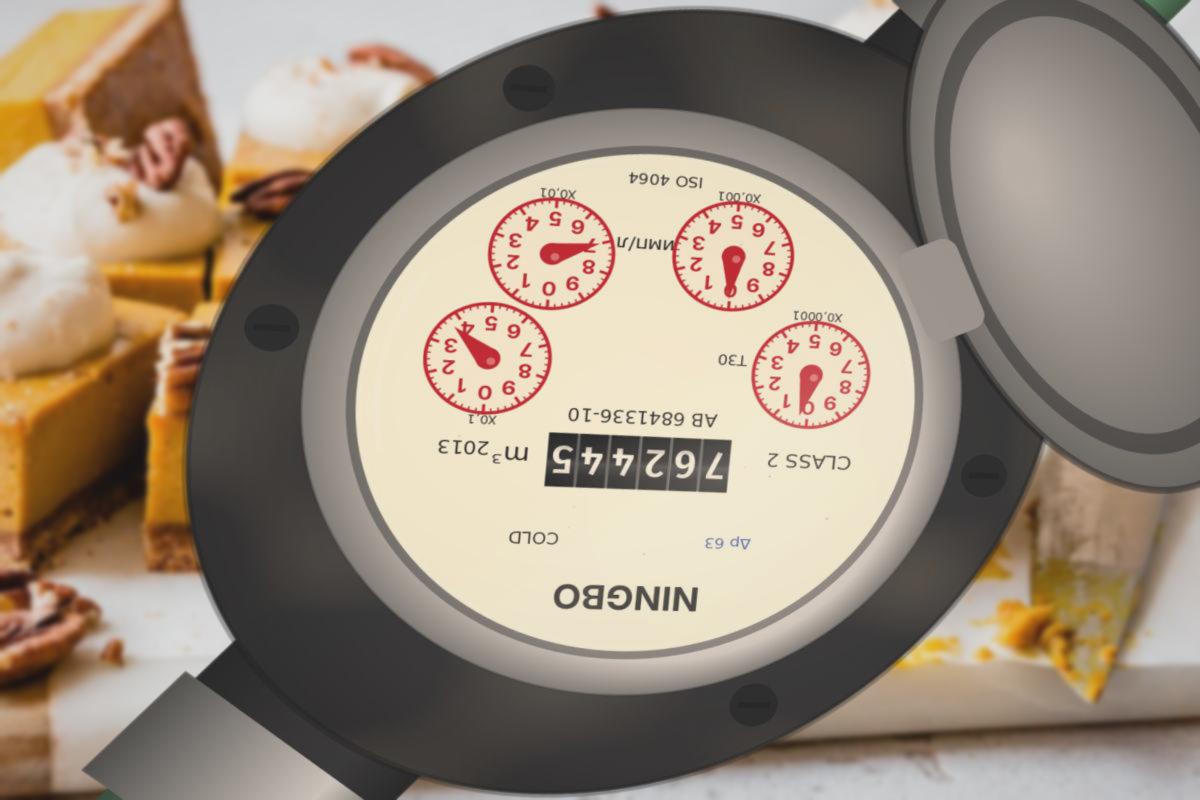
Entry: **762445.3700** m³
